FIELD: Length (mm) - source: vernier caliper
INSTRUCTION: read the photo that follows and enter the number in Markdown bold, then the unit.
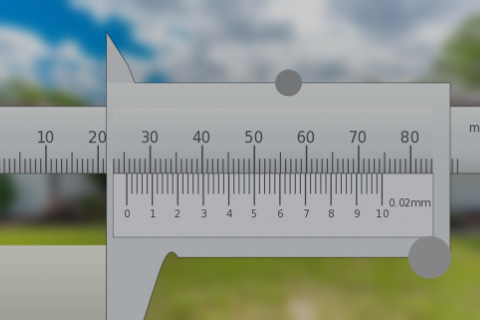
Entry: **25.5** mm
